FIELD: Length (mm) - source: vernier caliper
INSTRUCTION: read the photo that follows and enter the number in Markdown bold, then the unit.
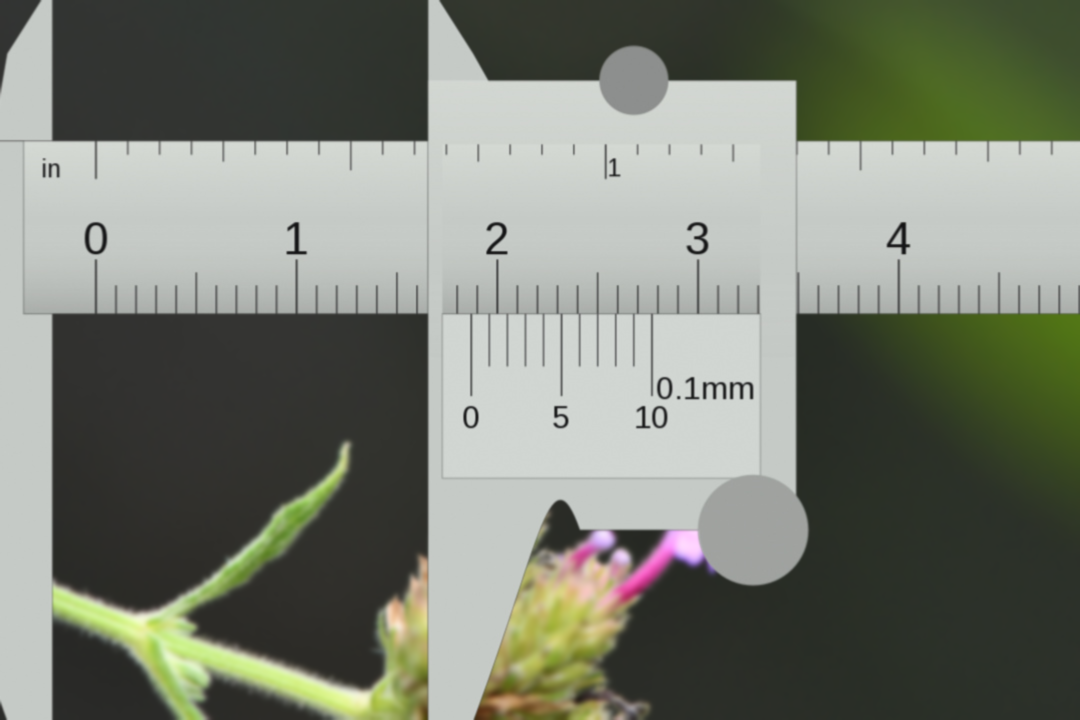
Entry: **18.7** mm
